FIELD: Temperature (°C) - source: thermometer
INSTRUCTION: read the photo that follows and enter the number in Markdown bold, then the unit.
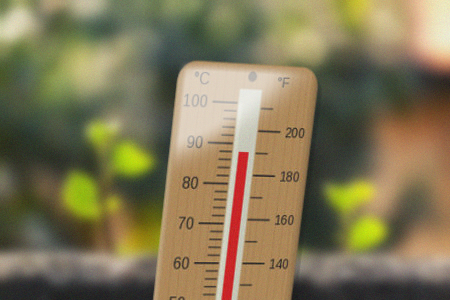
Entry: **88** °C
